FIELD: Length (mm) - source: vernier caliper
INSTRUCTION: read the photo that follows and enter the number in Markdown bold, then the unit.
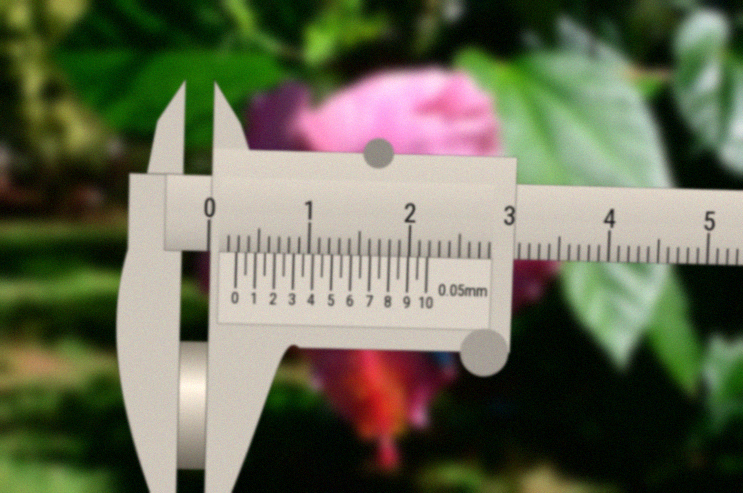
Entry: **2.8** mm
